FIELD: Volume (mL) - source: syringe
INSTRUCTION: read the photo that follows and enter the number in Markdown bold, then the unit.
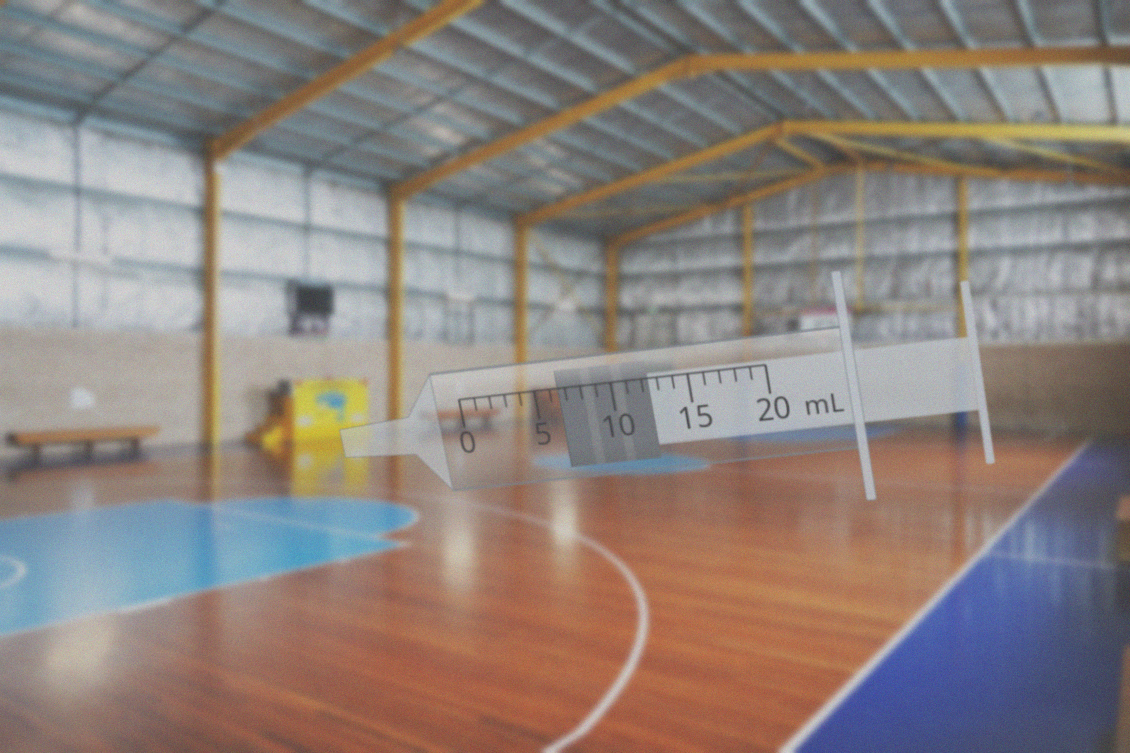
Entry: **6.5** mL
